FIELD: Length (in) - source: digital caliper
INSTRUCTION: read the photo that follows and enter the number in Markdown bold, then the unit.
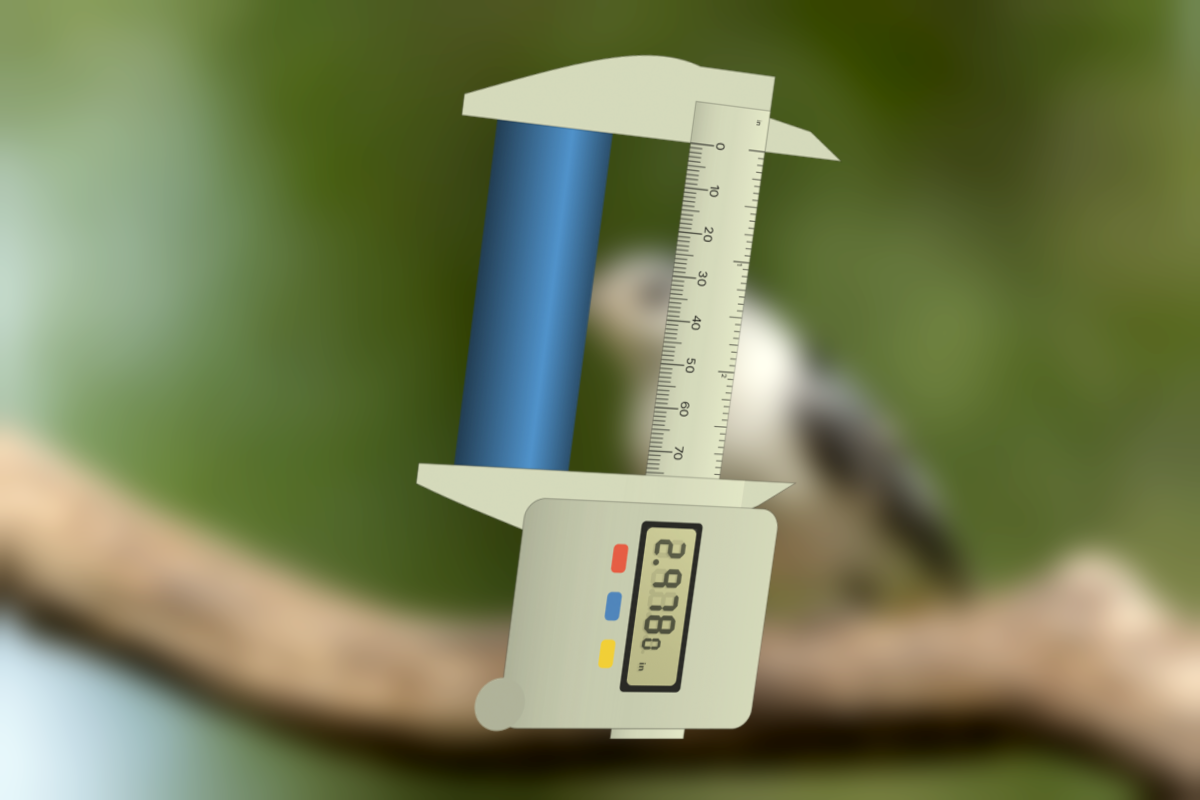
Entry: **2.9780** in
